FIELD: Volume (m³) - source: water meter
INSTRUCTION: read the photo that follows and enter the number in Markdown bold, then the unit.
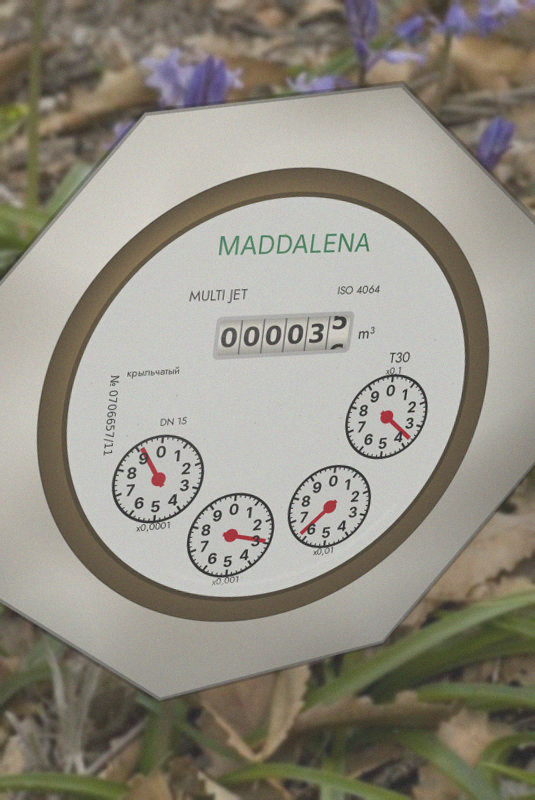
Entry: **35.3629** m³
